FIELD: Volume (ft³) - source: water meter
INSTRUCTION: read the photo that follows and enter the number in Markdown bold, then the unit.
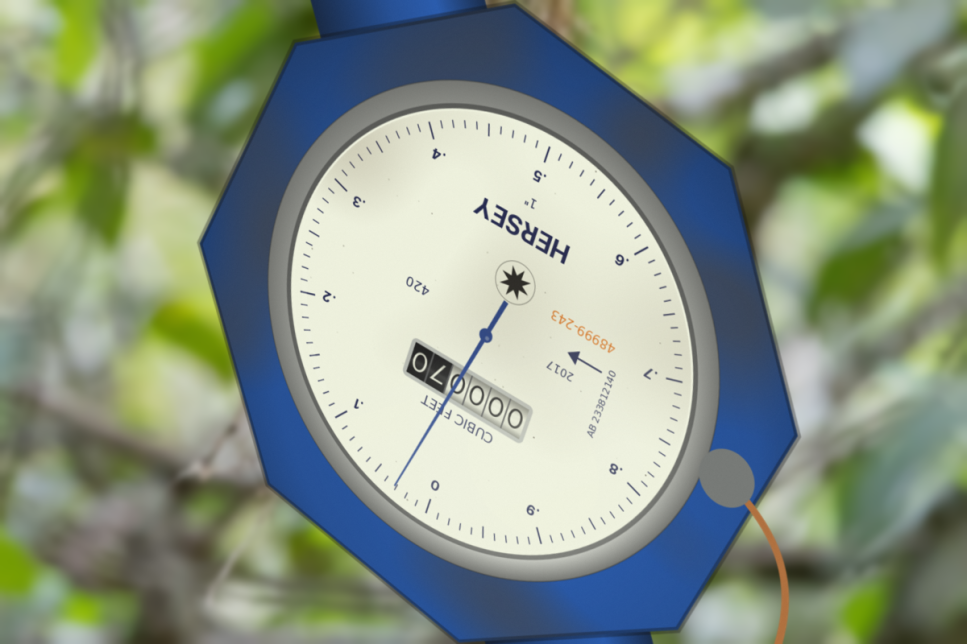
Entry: **70.03** ft³
